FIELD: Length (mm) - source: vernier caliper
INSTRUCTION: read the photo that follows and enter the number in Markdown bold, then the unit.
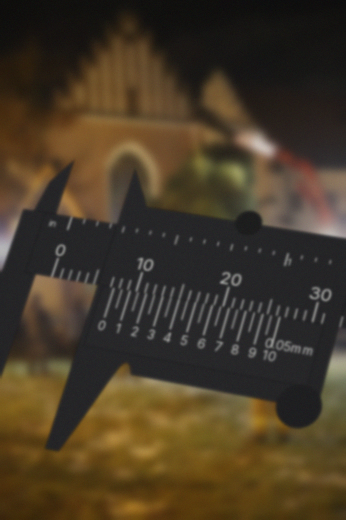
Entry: **7.4** mm
